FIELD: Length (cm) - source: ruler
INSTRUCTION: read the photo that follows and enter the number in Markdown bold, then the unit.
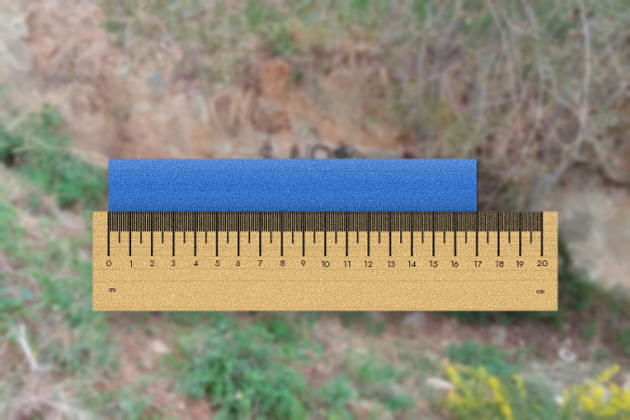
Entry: **17** cm
